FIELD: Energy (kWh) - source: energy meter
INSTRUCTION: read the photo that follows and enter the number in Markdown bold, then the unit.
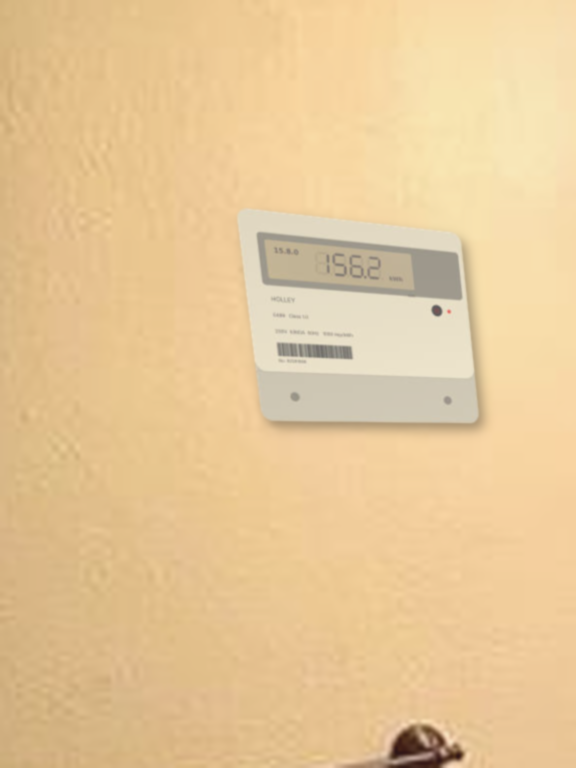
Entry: **156.2** kWh
